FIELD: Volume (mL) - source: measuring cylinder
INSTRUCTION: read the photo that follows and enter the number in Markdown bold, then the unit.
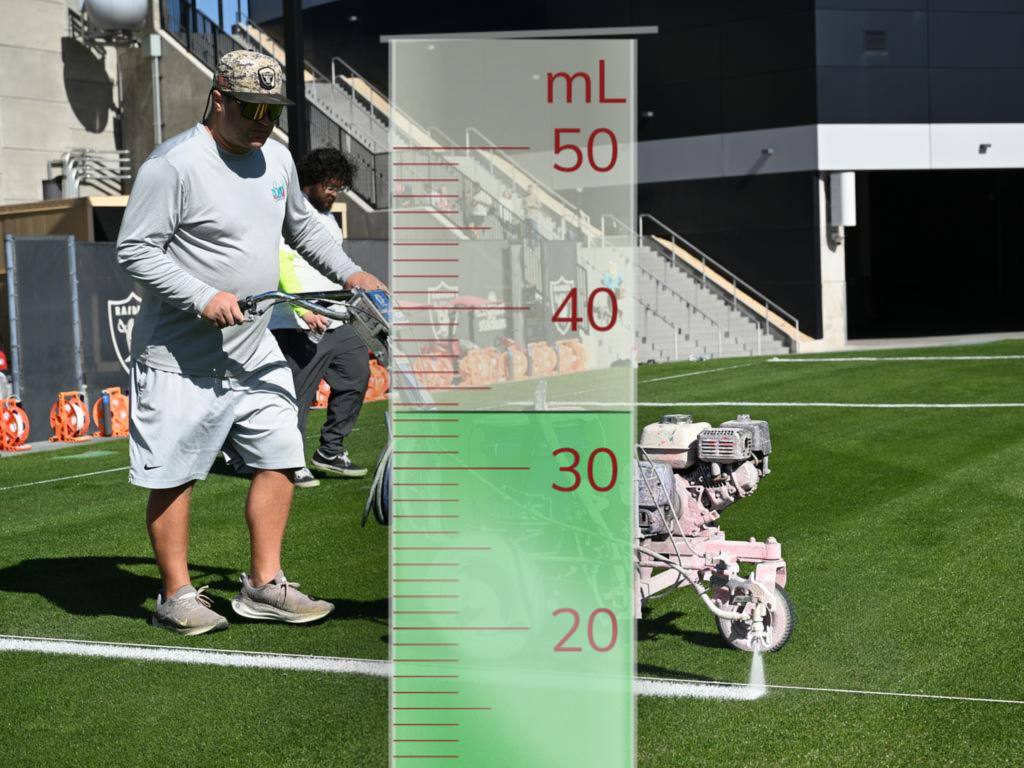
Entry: **33.5** mL
